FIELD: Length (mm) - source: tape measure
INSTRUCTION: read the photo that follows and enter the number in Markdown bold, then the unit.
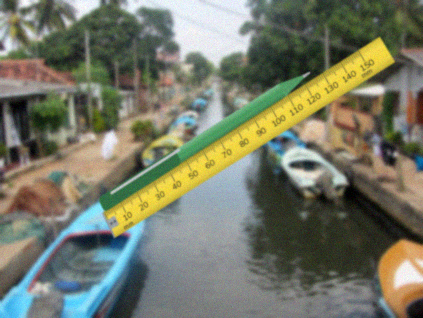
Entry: **125** mm
